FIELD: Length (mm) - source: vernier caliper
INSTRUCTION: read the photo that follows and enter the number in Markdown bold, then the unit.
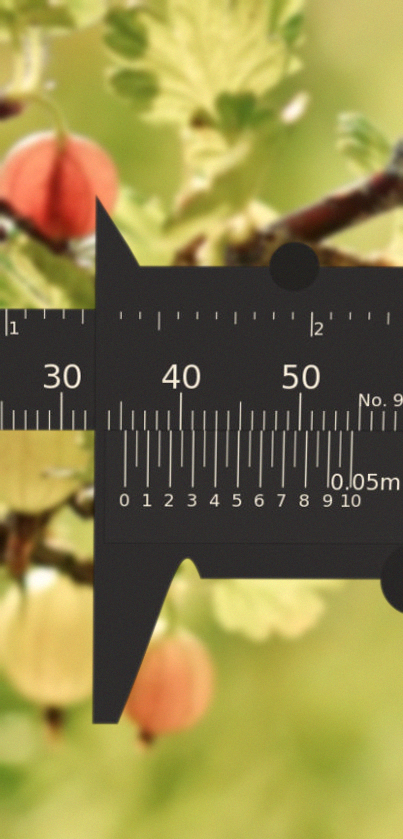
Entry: **35.4** mm
